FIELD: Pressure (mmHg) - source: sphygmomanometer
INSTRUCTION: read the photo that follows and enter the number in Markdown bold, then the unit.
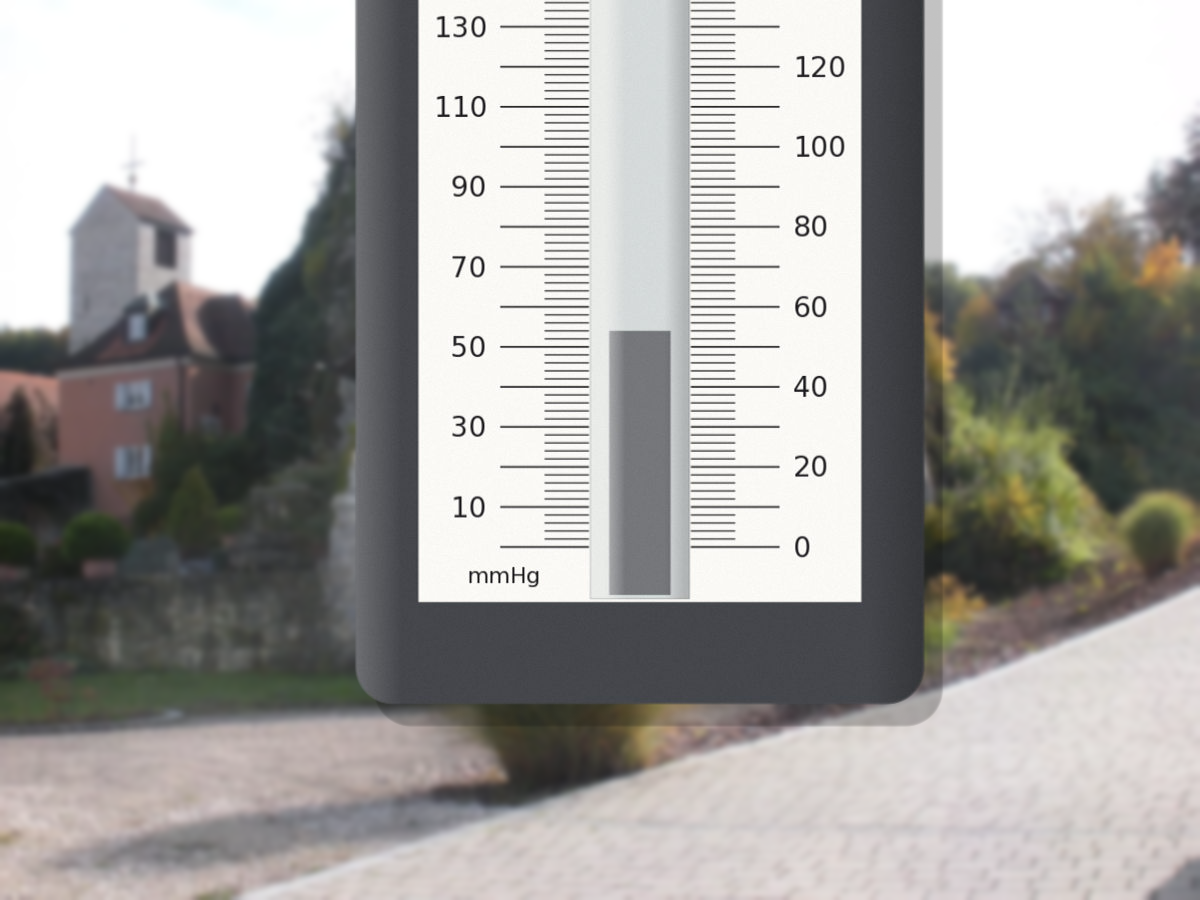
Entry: **54** mmHg
